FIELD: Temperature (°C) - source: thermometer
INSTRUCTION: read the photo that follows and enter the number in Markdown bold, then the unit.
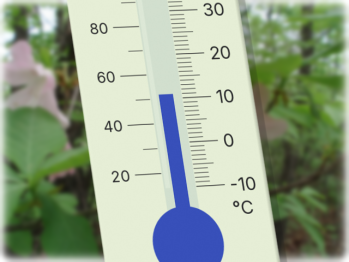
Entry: **11** °C
